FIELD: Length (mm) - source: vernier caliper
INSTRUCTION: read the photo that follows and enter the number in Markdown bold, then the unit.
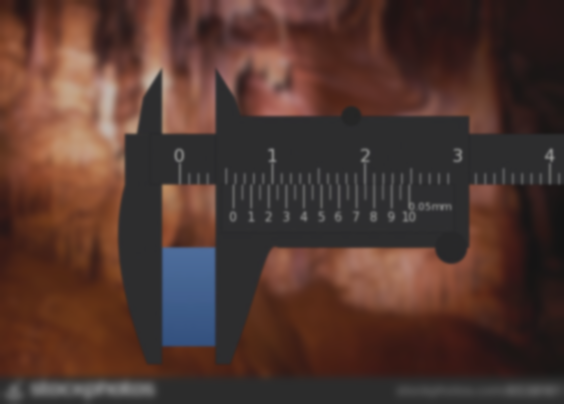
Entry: **5.8** mm
